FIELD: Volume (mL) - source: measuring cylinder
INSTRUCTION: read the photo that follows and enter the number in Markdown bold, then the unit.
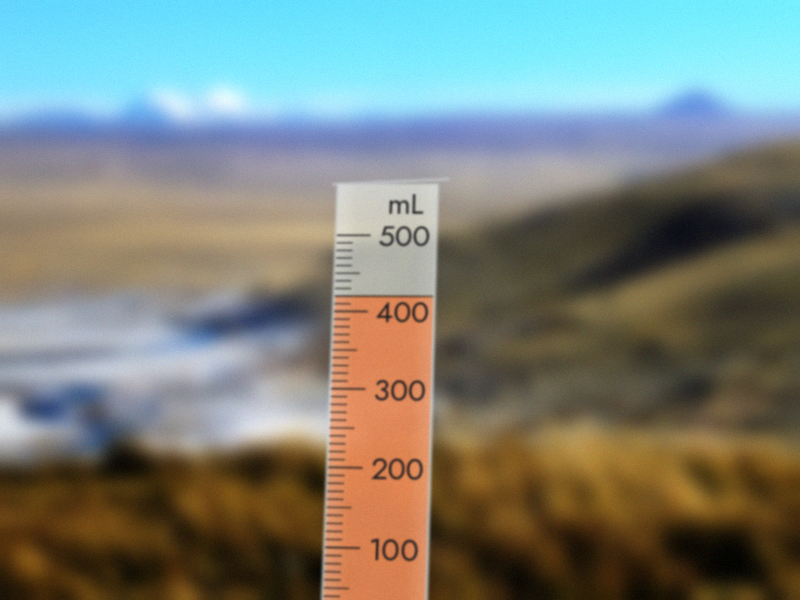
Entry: **420** mL
